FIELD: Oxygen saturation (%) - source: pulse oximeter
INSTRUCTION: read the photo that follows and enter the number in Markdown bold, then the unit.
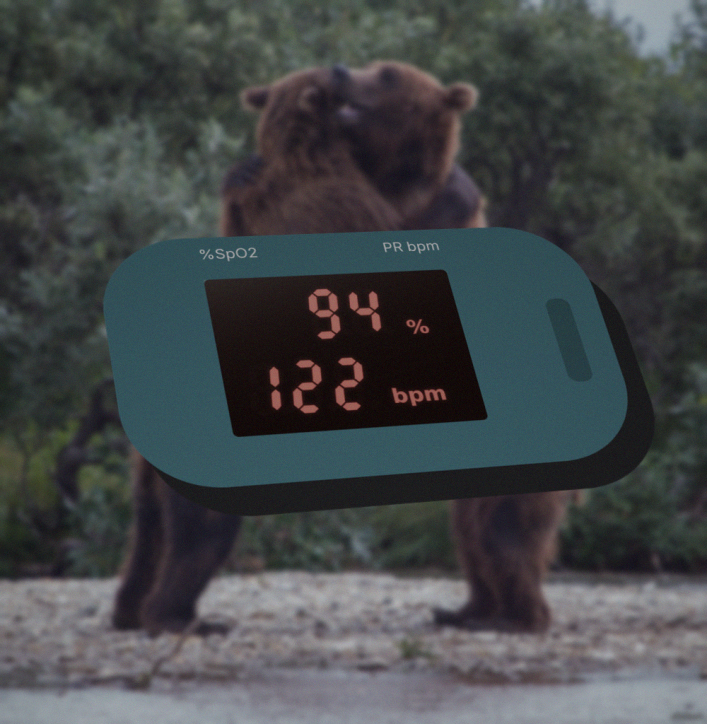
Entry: **94** %
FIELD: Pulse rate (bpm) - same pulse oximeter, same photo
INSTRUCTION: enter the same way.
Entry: **122** bpm
